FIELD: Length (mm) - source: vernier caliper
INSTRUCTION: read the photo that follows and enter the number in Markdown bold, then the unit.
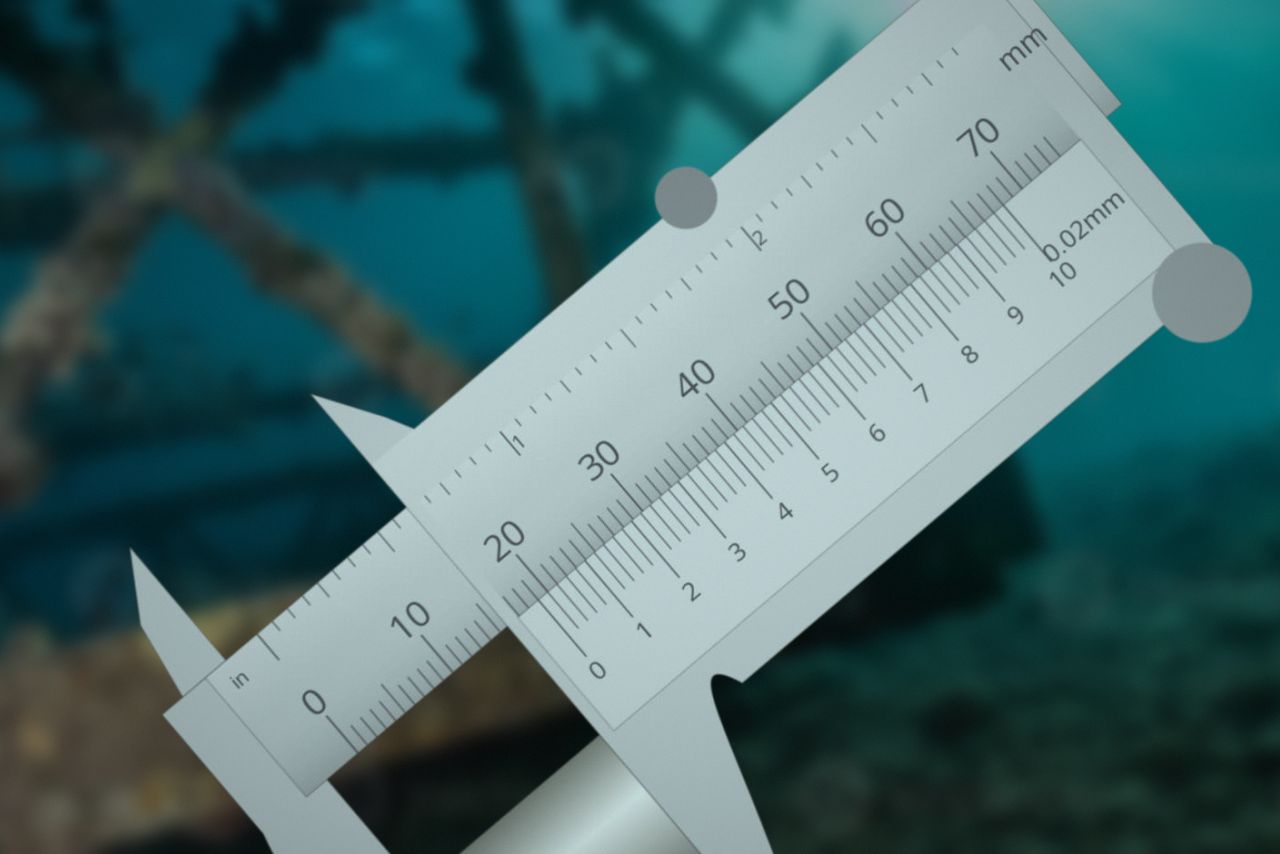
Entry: **19.0** mm
